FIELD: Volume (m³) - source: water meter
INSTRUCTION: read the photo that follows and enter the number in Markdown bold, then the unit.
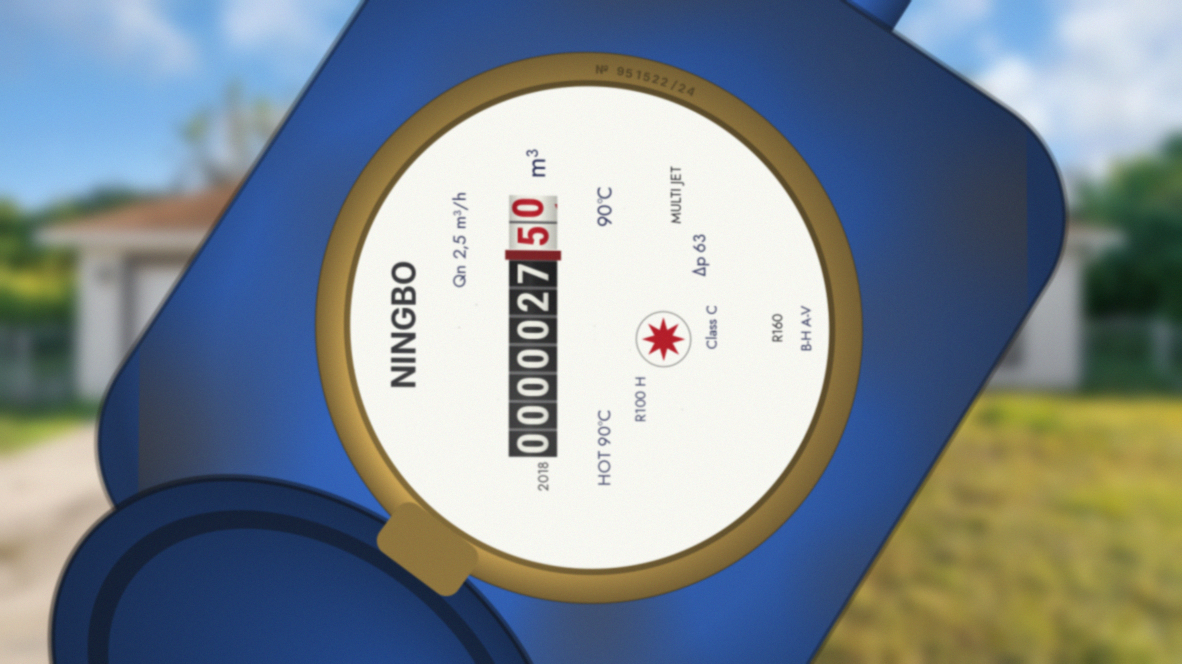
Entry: **27.50** m³
